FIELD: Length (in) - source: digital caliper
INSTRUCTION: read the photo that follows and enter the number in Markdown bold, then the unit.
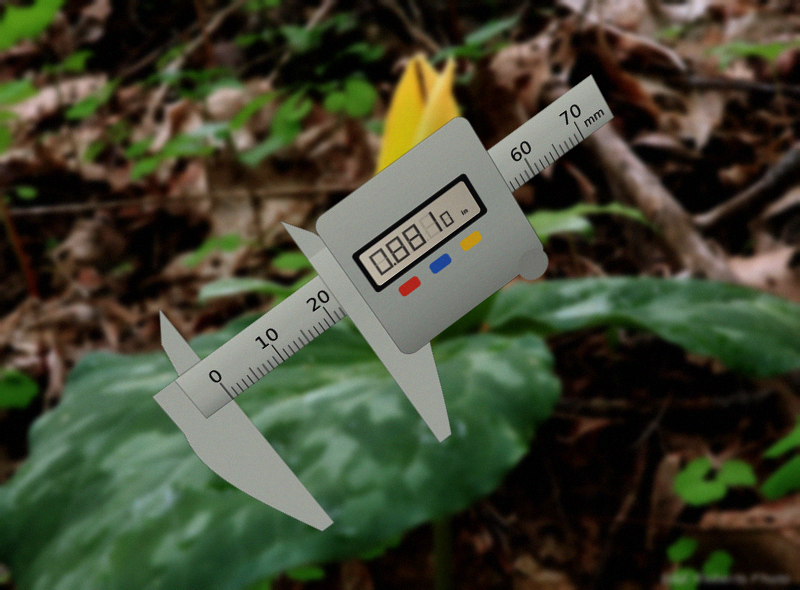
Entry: **0.8810** in
